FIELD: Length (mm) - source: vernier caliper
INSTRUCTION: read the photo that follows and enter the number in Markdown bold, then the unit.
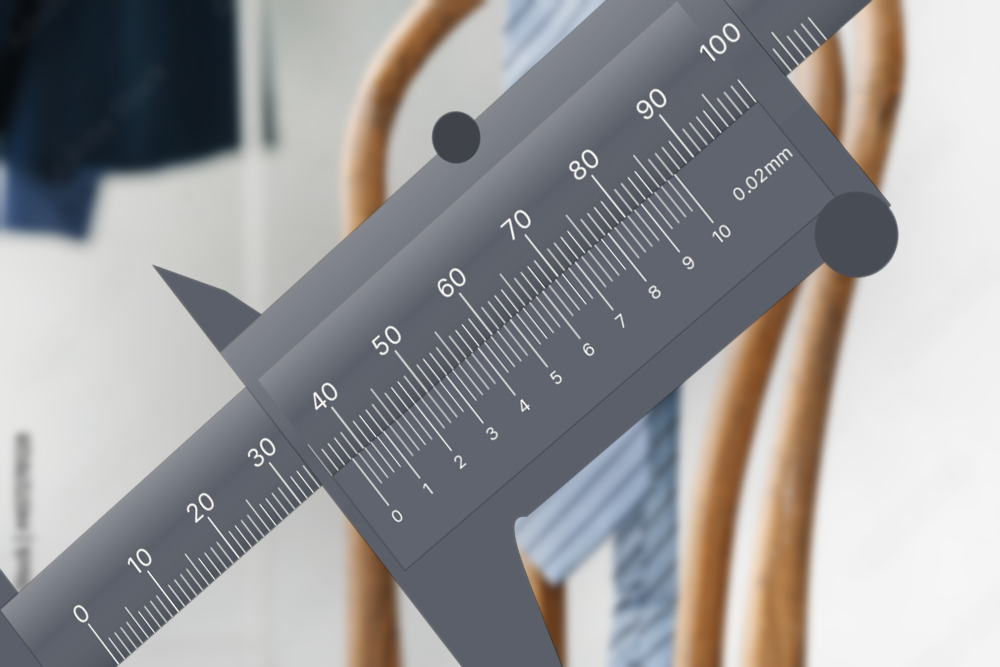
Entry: **38.2** mm
